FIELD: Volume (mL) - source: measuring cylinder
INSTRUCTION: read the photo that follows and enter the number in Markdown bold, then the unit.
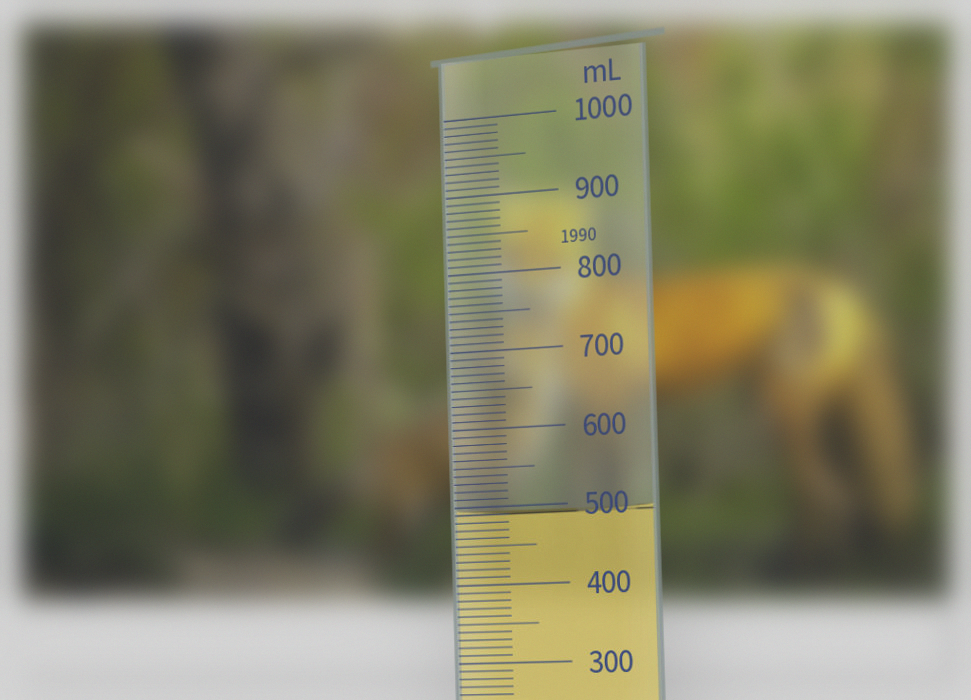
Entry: **490** mL
